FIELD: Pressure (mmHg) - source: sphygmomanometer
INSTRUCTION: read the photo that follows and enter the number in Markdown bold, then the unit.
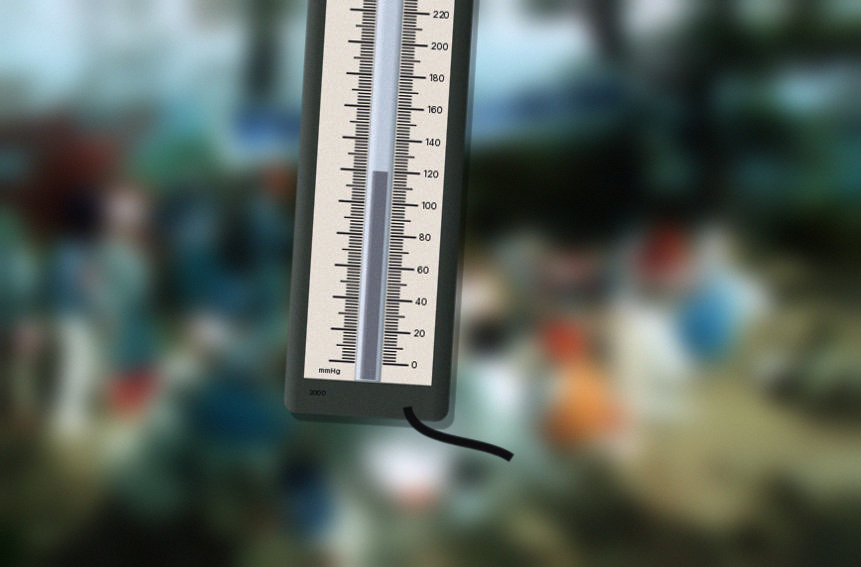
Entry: **120** mmHg
